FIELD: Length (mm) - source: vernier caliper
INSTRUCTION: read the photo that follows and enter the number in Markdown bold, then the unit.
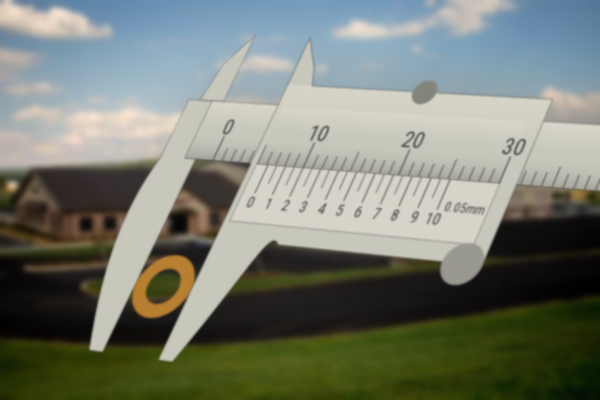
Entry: **6.2** mm
